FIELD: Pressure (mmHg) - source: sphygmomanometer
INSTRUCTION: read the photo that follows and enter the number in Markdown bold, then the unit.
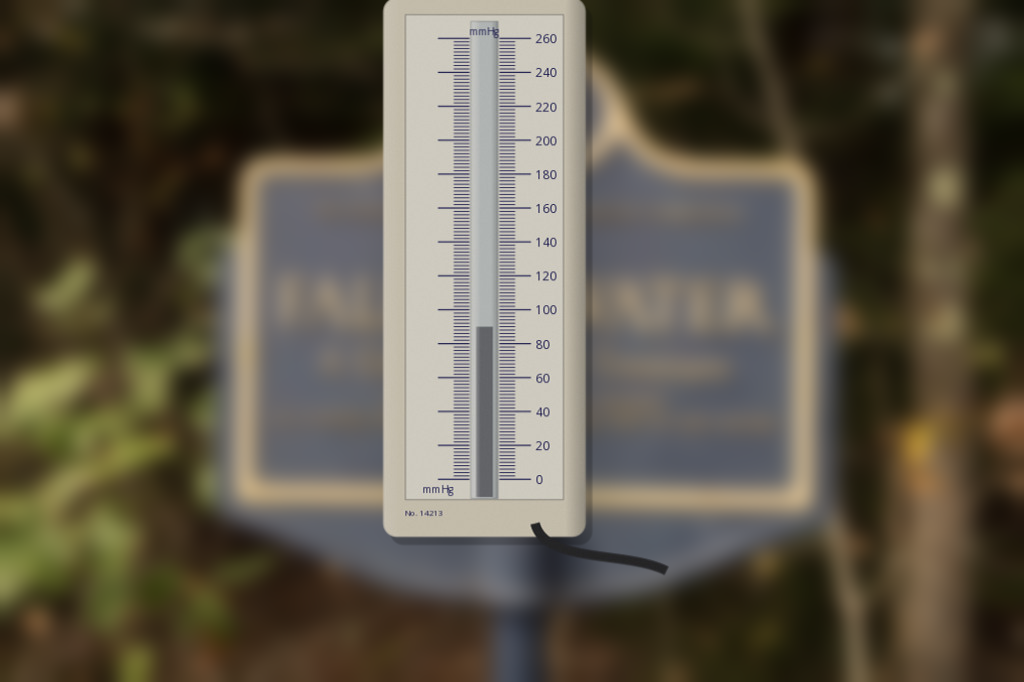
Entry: **90** mmHg
